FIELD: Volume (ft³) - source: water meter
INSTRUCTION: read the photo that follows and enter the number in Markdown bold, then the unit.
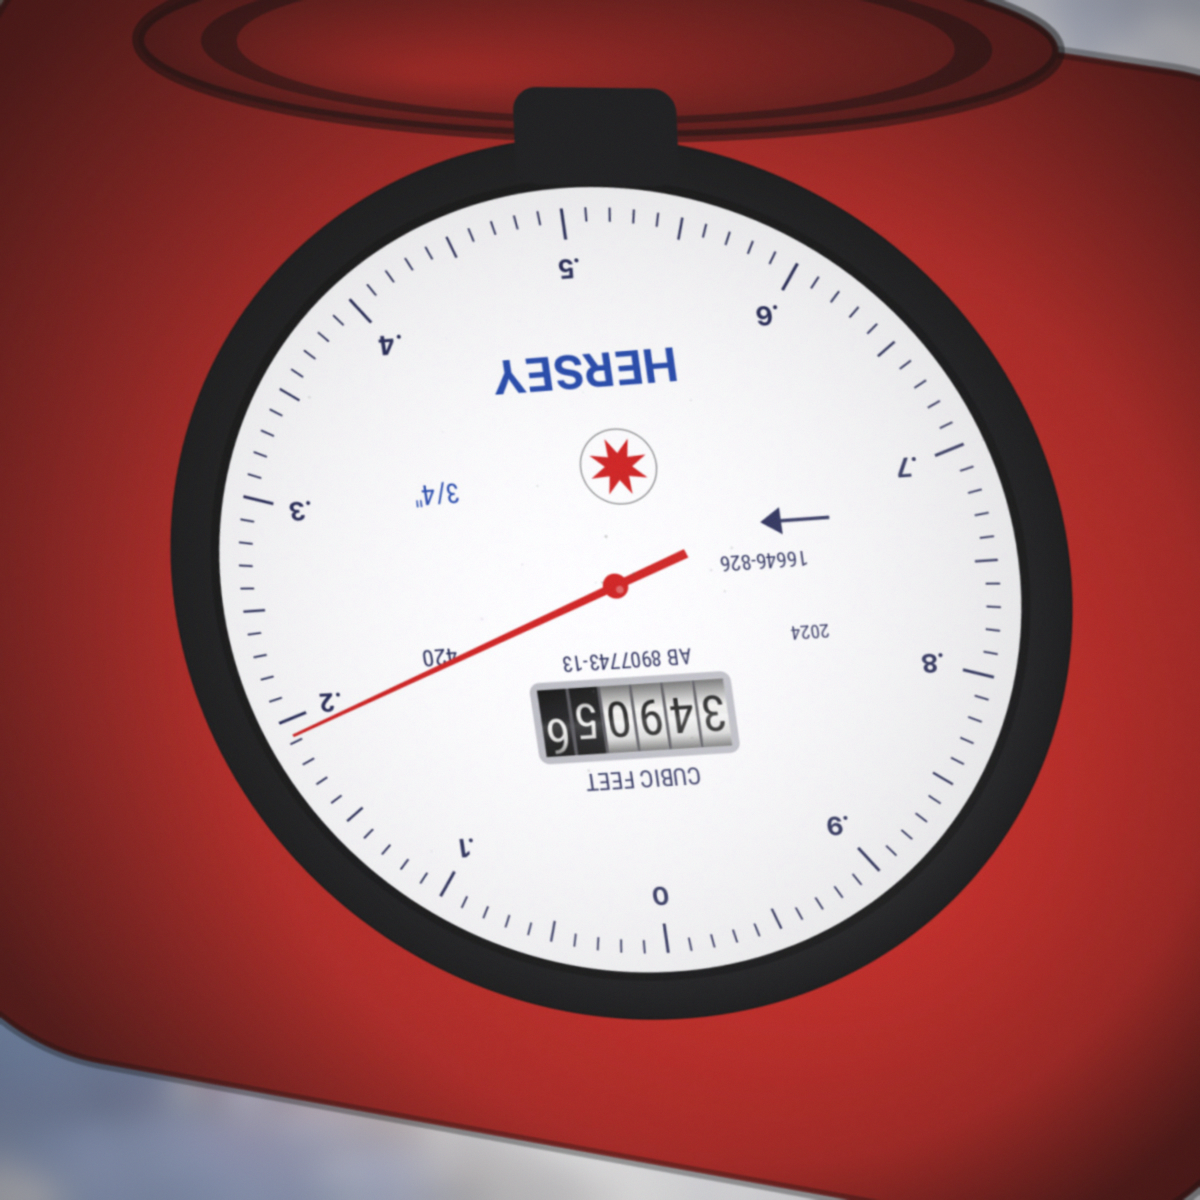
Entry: **349056.19** ft³
